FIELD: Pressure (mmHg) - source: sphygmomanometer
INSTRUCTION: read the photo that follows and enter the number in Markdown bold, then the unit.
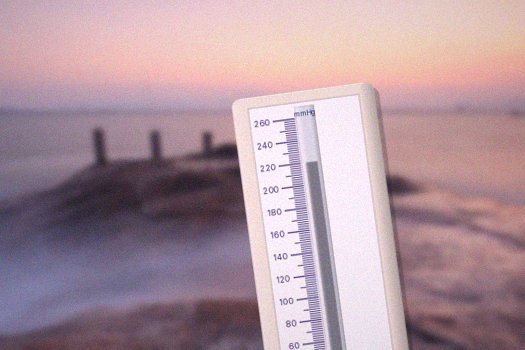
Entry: **220** mmHg
